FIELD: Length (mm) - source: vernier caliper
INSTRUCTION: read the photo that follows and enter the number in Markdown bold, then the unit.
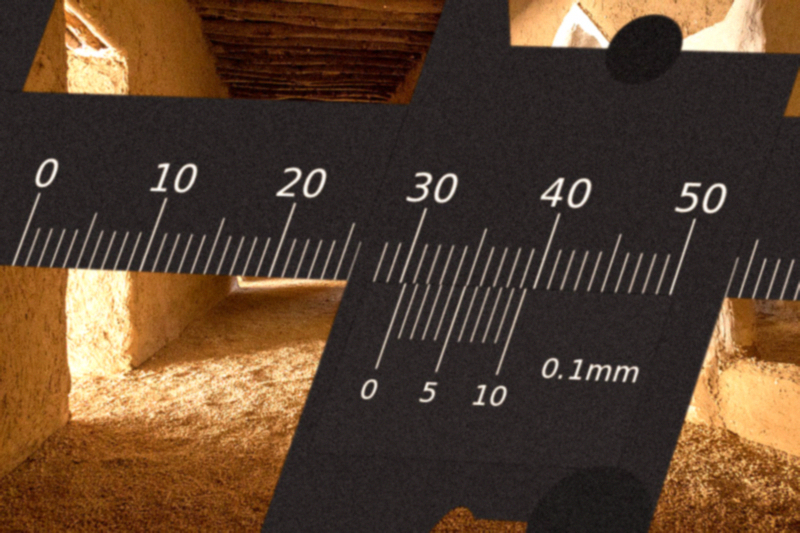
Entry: **30.4** mm
